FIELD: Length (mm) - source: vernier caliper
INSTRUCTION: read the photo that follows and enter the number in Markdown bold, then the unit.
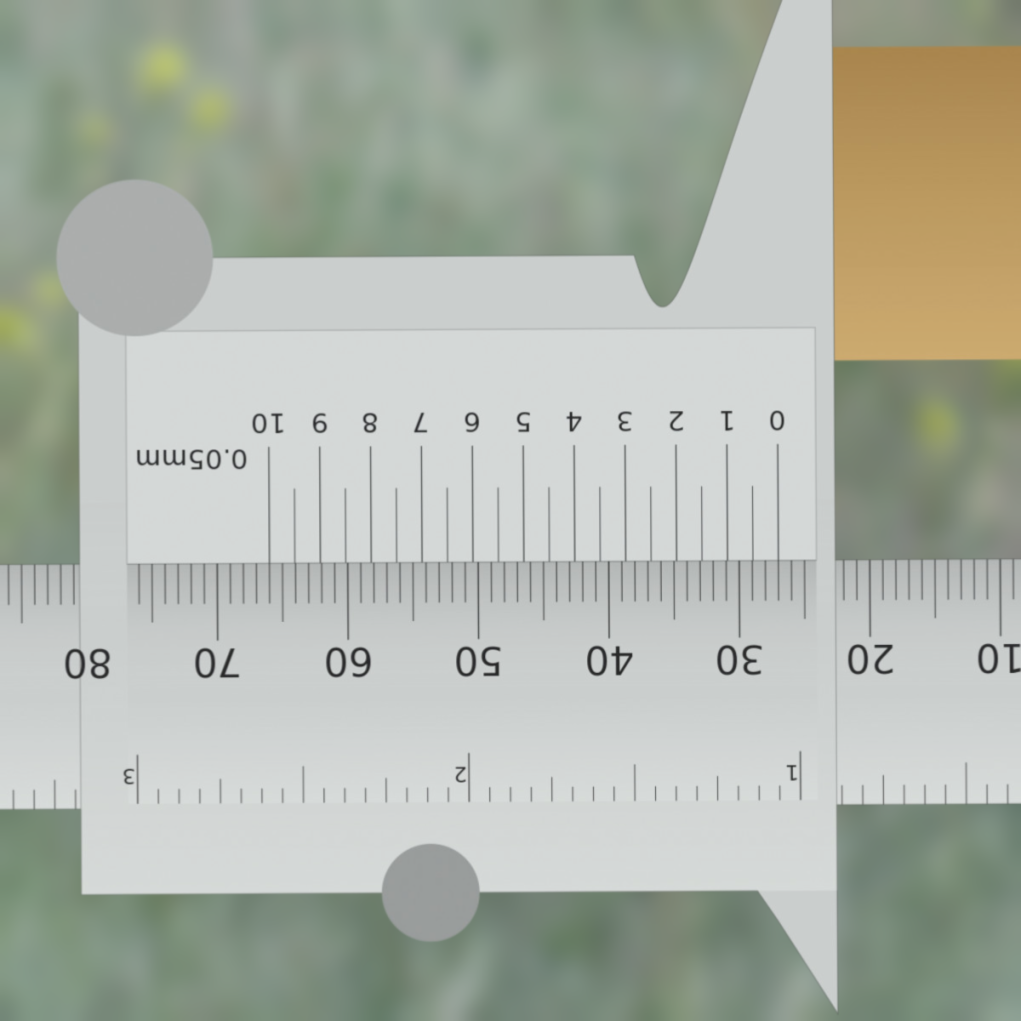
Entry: **27.0** mm
